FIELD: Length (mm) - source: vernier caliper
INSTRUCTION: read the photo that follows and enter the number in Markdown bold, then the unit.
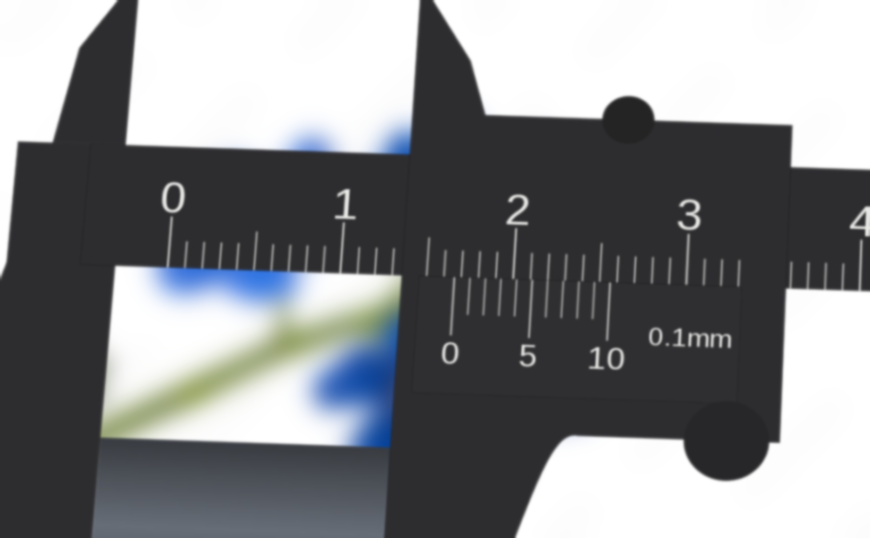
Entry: **16.6** mm
